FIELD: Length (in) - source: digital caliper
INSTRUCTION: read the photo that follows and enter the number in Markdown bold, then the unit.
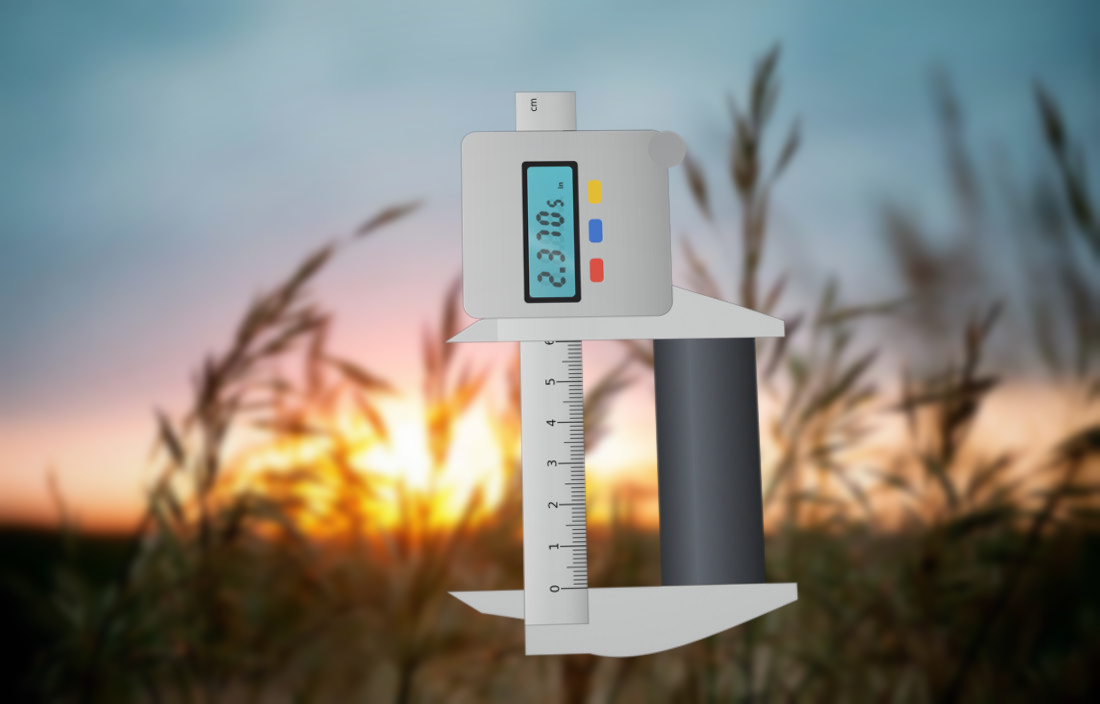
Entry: **2.3705** in
